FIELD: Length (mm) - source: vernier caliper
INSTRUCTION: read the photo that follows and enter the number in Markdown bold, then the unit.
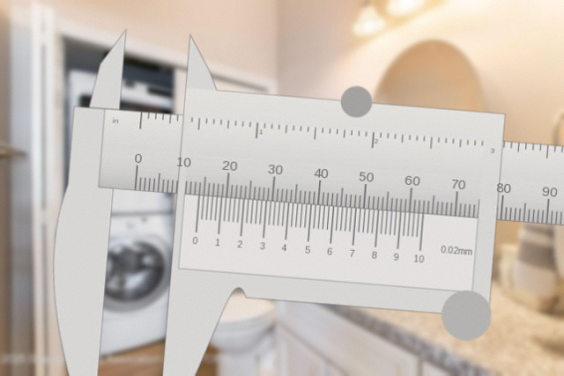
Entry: **14.0** mm
